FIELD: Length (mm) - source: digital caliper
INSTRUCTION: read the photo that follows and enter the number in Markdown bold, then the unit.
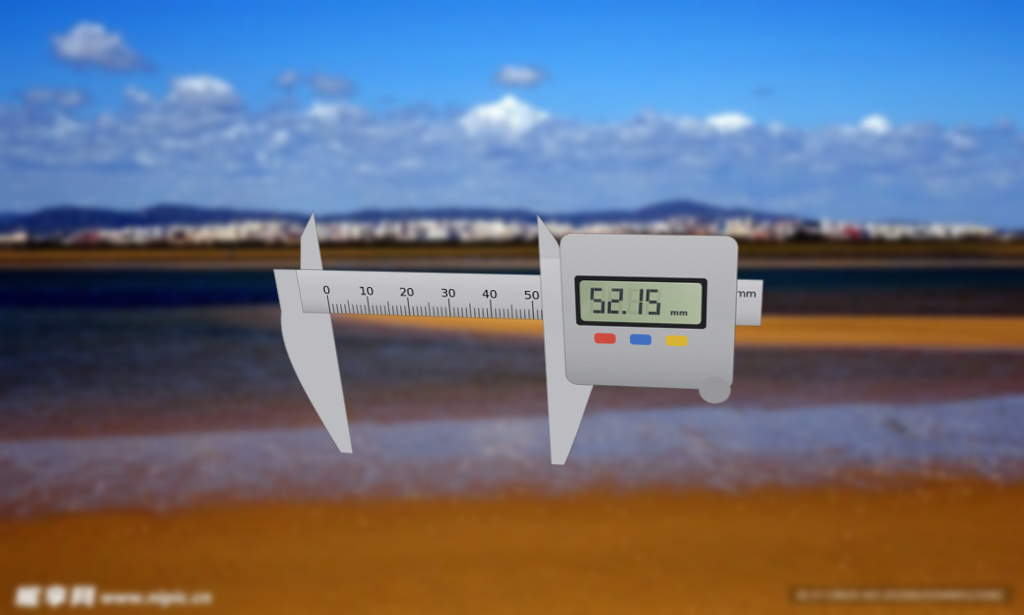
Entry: **52.15** mm
